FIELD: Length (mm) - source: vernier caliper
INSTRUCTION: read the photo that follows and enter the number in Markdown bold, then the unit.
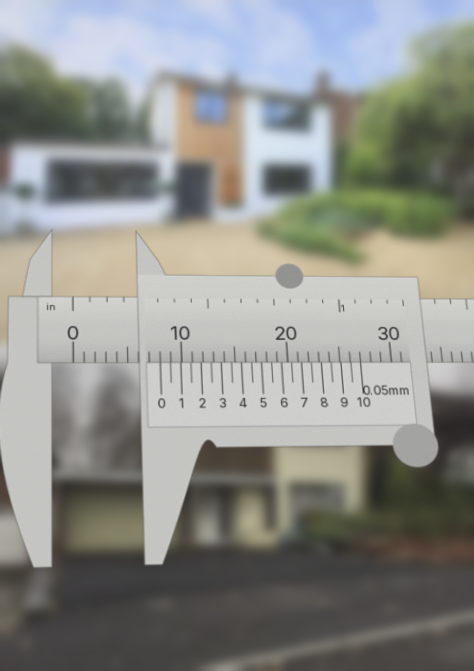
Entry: **8.0** mm
